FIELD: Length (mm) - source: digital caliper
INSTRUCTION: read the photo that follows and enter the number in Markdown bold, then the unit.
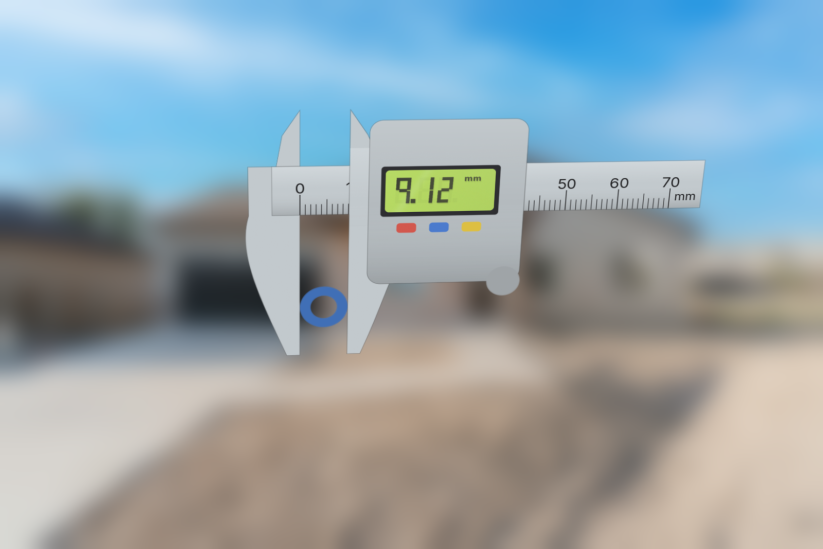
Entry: **9.12** mm
